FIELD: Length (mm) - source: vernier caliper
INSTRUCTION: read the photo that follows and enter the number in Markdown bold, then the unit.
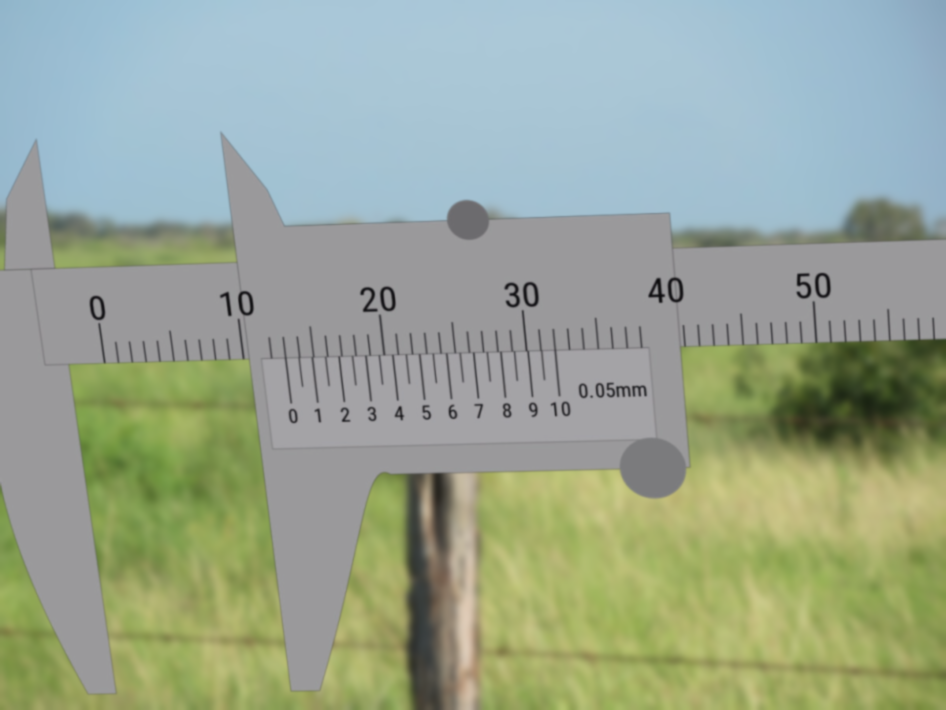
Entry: **13.0** mm
